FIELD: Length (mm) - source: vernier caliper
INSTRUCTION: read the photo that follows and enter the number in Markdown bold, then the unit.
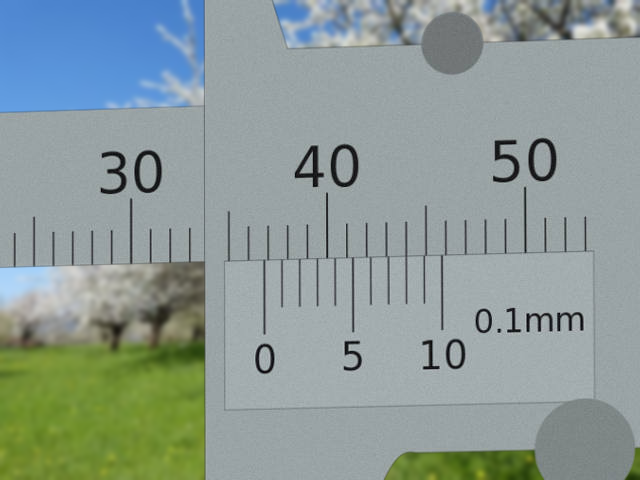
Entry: **36.8** mm
